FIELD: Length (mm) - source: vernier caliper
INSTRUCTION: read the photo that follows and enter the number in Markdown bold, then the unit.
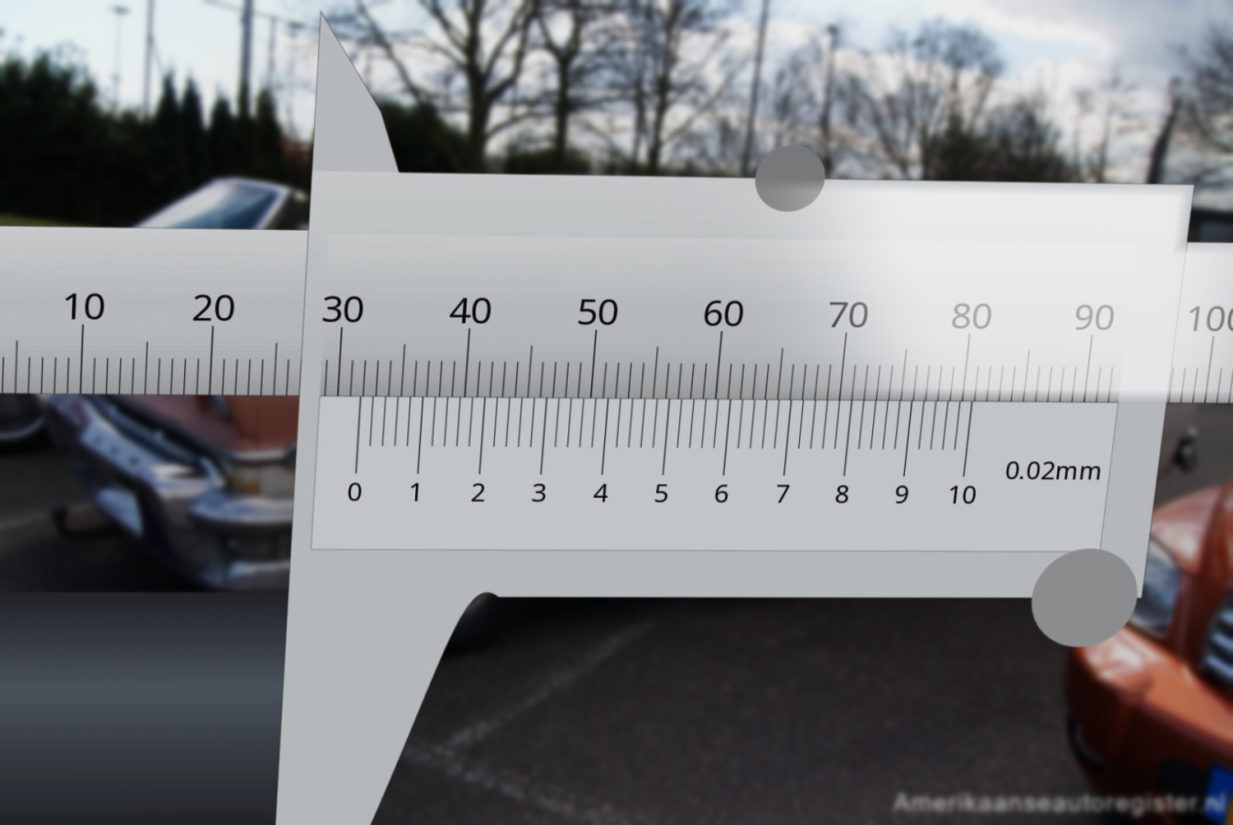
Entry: **31.8** mm
